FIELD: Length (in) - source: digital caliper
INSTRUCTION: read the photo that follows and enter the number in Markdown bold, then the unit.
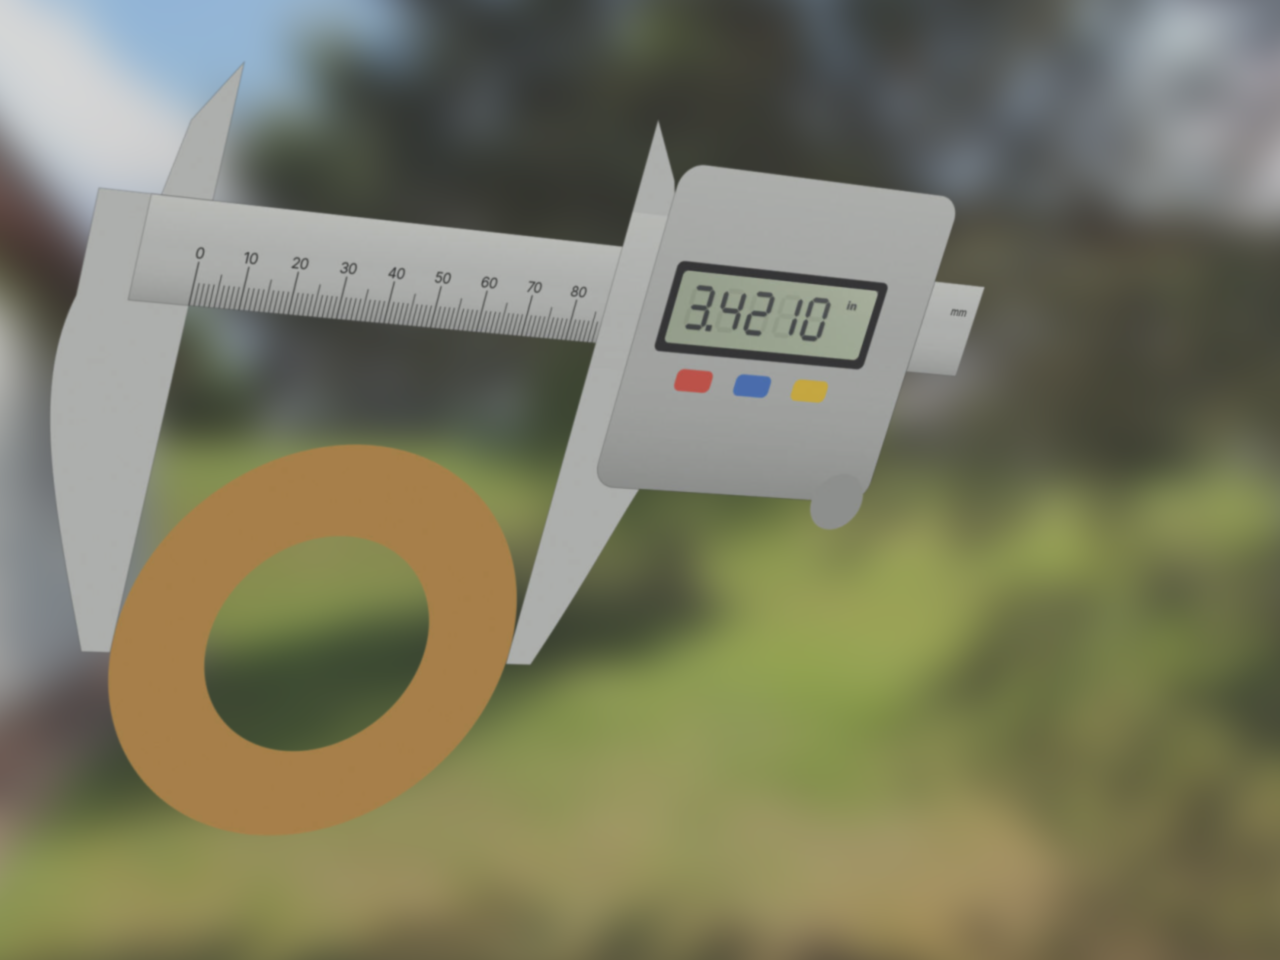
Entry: **3.4210** in
